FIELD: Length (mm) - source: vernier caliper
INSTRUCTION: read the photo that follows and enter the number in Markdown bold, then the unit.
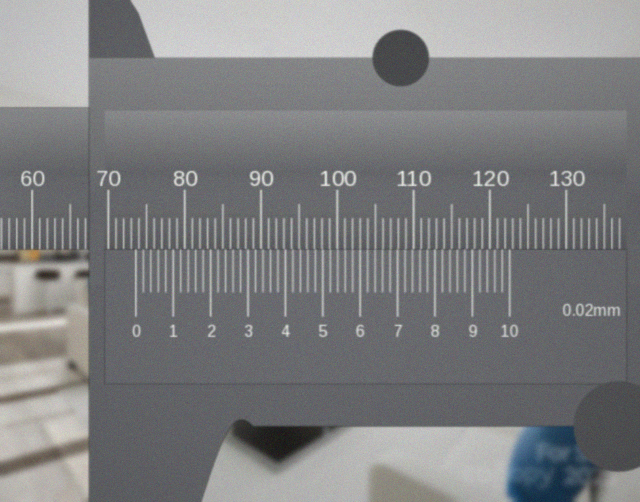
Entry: **73.6** mm
